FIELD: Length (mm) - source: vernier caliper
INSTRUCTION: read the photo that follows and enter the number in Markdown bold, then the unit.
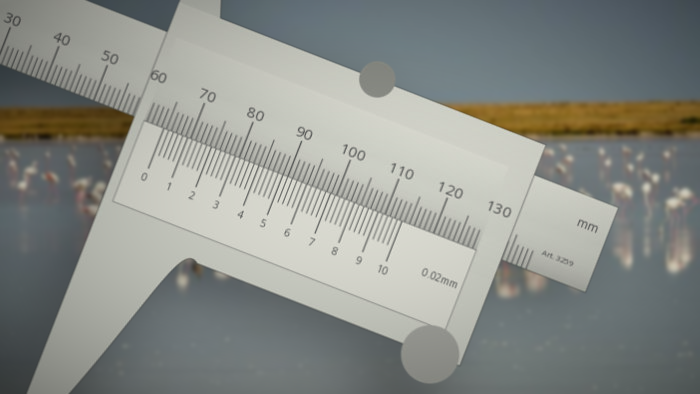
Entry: **64.5** mm
